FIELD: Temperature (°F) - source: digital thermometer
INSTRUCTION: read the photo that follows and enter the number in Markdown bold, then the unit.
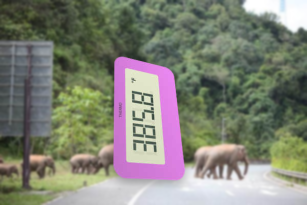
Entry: **385.8** °F
